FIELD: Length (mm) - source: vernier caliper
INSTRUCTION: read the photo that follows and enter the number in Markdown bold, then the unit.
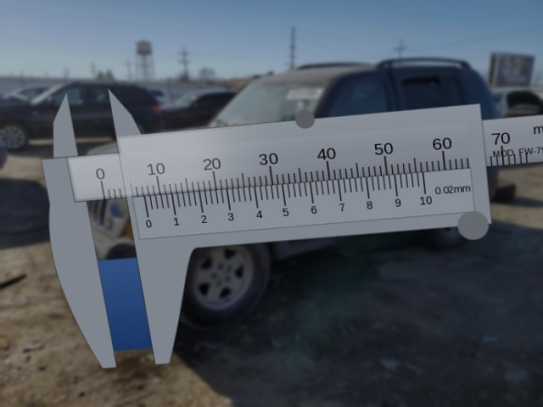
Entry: **7.2** mm
